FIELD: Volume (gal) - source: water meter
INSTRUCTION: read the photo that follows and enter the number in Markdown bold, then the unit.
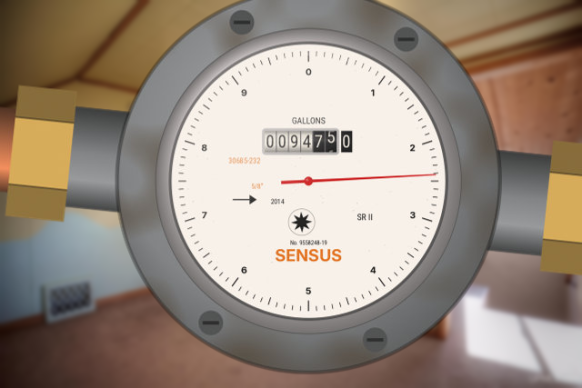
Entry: **94752.4** gal
